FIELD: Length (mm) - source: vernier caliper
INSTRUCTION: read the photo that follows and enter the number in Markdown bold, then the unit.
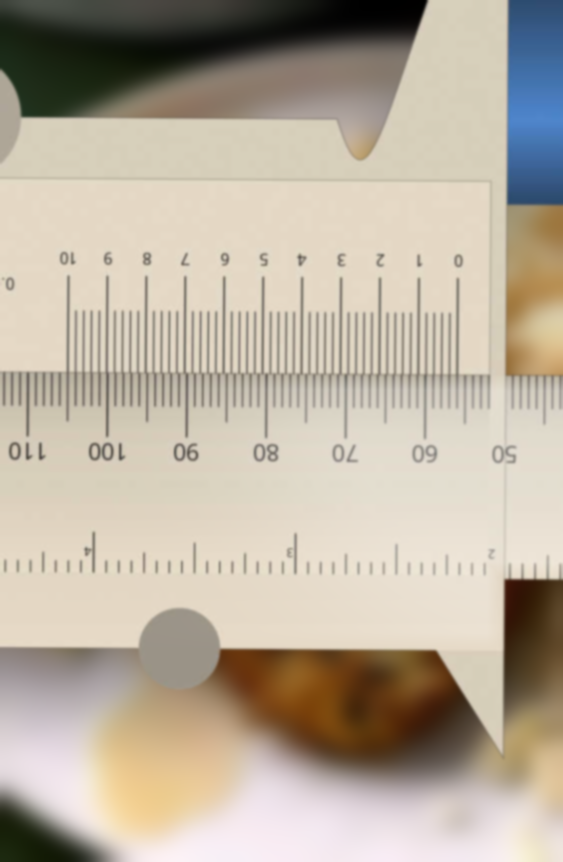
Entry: **56.0** mm
